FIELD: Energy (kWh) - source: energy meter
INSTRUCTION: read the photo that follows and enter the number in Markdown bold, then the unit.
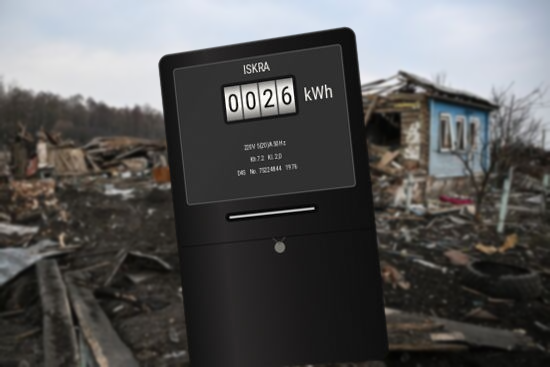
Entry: **26** kWh
